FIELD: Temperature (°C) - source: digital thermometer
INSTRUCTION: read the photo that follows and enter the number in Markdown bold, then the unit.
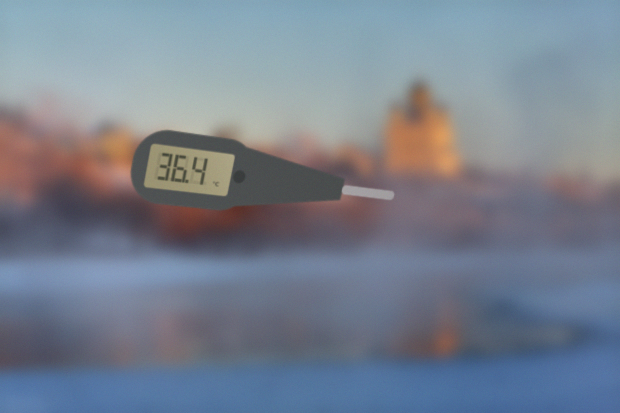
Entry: **36.4** °C
